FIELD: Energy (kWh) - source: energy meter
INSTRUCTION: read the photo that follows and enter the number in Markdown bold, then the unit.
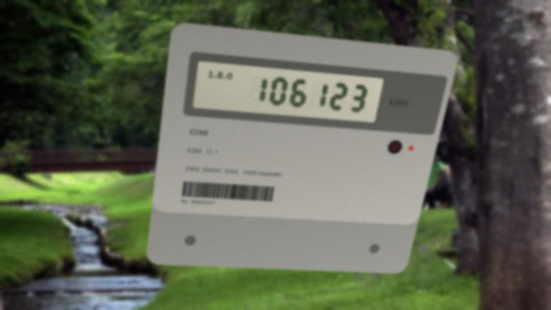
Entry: **106123** kWh
